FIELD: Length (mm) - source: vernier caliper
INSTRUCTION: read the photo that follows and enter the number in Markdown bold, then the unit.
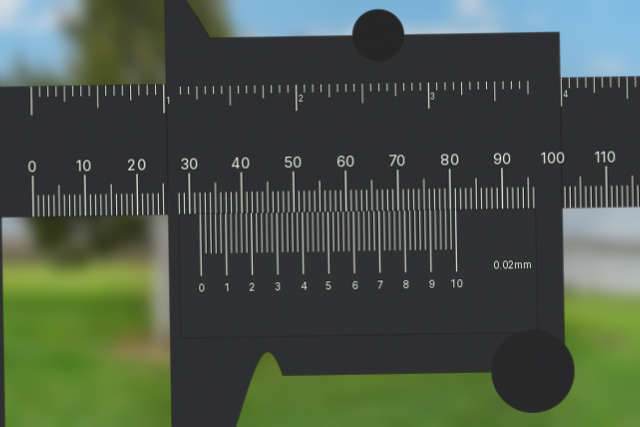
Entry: **32.0** mm
